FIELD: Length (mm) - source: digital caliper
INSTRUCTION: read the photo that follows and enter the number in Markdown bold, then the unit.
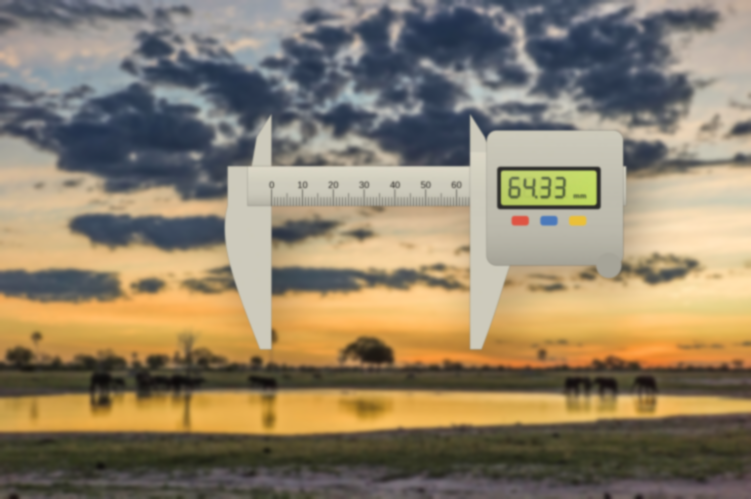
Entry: **64.33** mm
